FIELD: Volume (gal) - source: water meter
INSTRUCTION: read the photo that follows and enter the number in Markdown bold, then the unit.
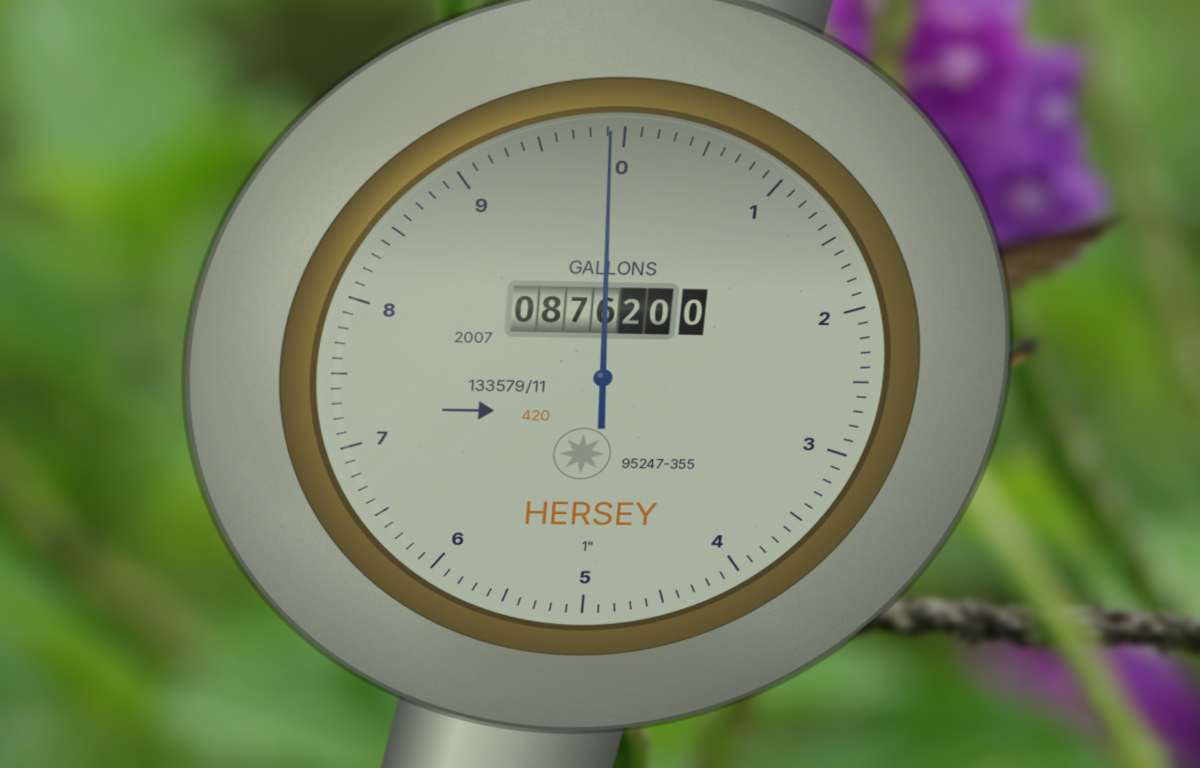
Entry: **876199.9** gal
